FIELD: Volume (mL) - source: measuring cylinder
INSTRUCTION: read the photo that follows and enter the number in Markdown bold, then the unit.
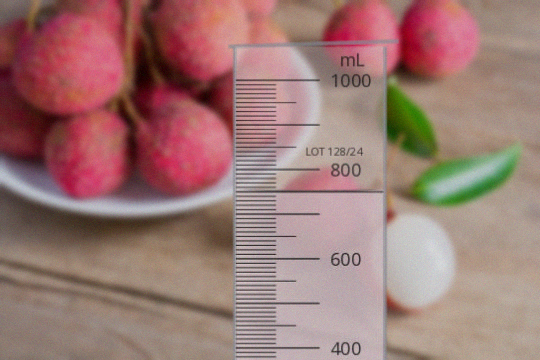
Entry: **750** mL
